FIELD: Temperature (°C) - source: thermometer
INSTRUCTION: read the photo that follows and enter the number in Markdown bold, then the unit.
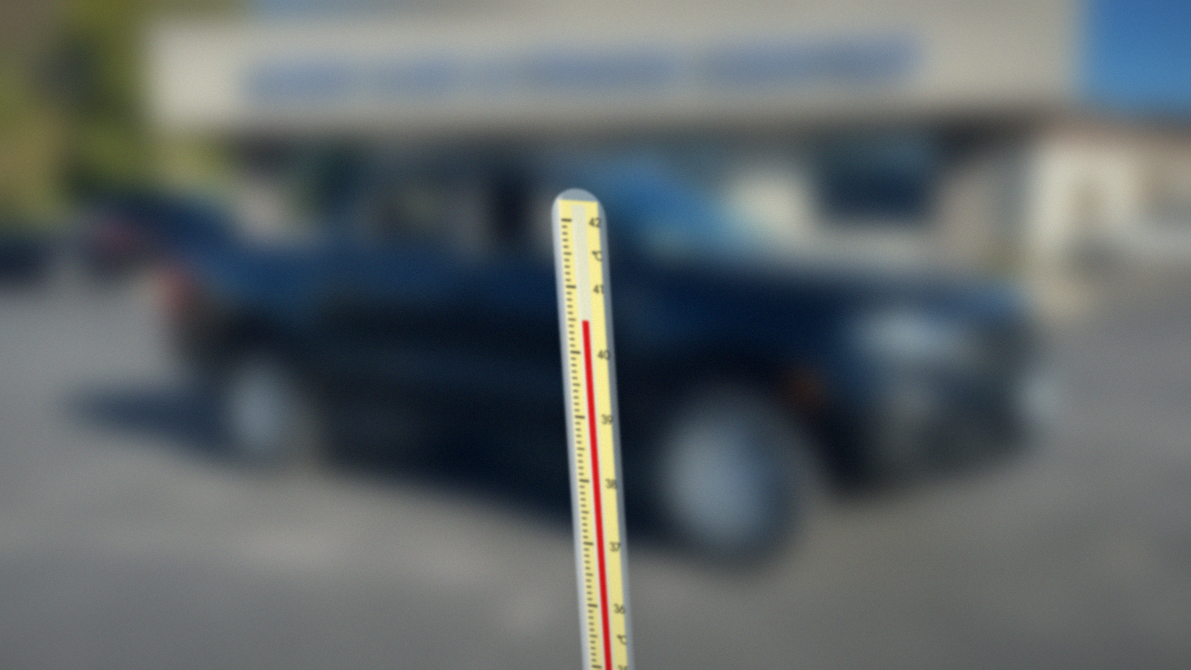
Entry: **40.5** °C
